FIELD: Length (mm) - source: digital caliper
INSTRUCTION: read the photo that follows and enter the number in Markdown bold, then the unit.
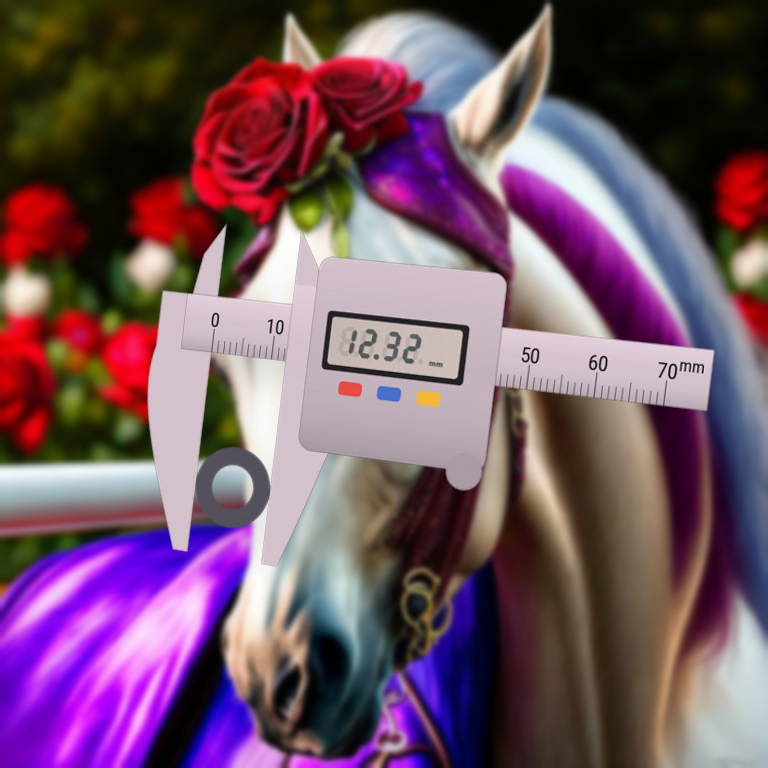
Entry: **12.32** mm
